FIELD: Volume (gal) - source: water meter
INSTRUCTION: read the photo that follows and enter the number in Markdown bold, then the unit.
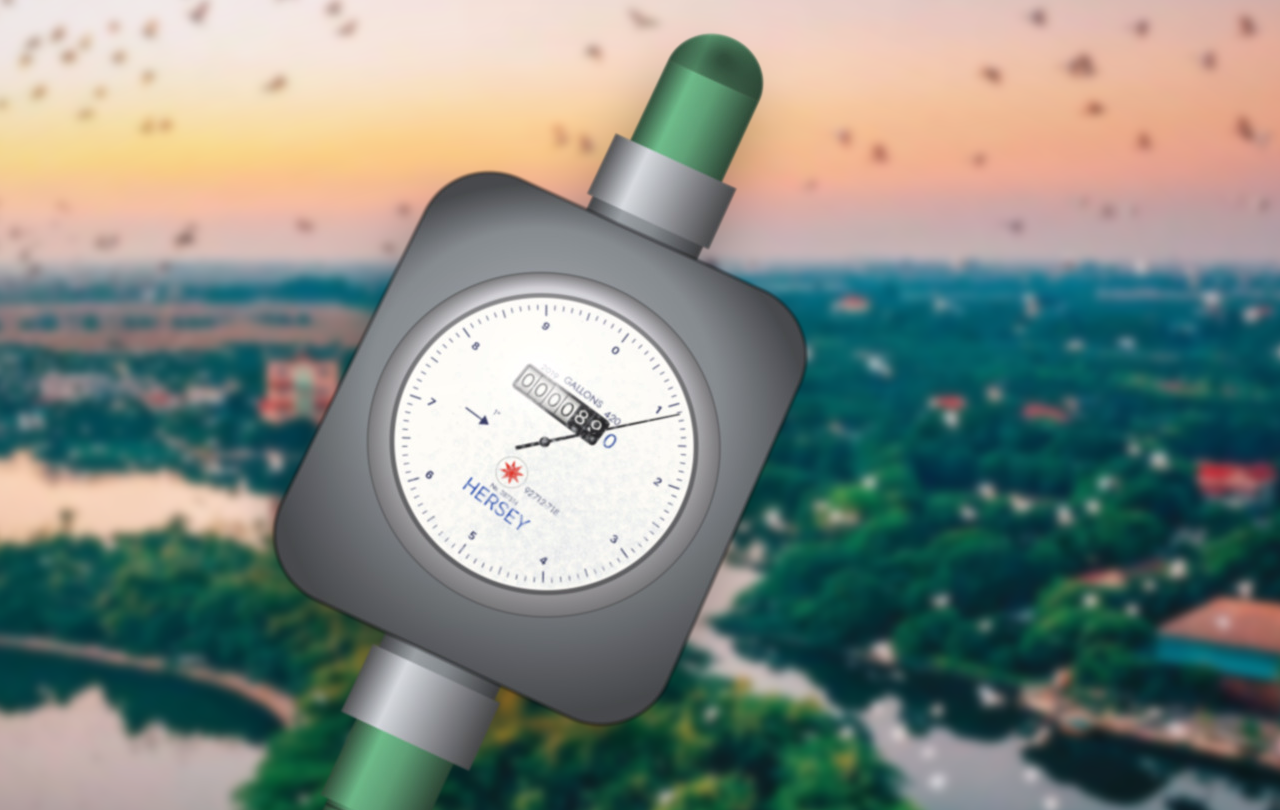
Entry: **891.1** gal
